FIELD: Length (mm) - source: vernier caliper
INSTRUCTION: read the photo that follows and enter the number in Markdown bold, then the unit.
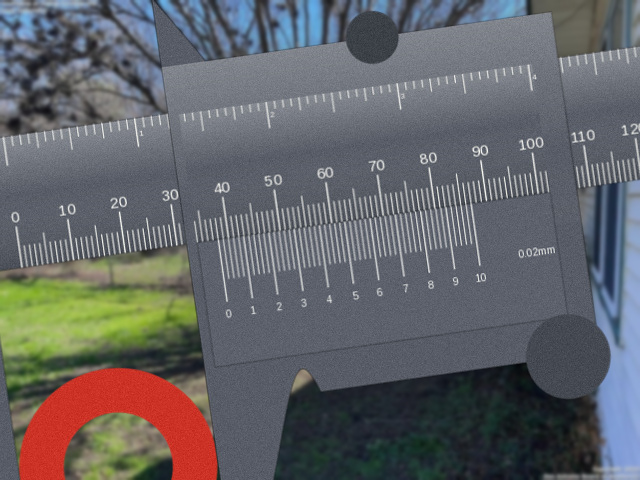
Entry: **38.0** mm
